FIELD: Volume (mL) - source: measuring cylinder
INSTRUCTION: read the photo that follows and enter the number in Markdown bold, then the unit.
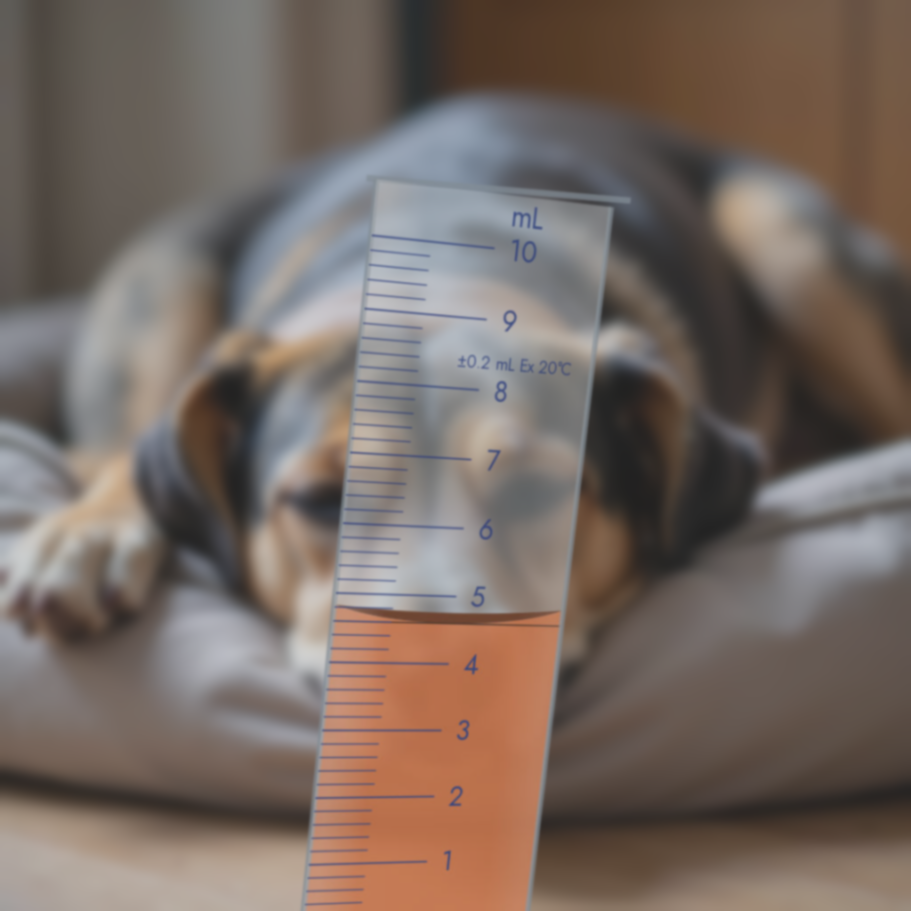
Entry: **4.6** mL
